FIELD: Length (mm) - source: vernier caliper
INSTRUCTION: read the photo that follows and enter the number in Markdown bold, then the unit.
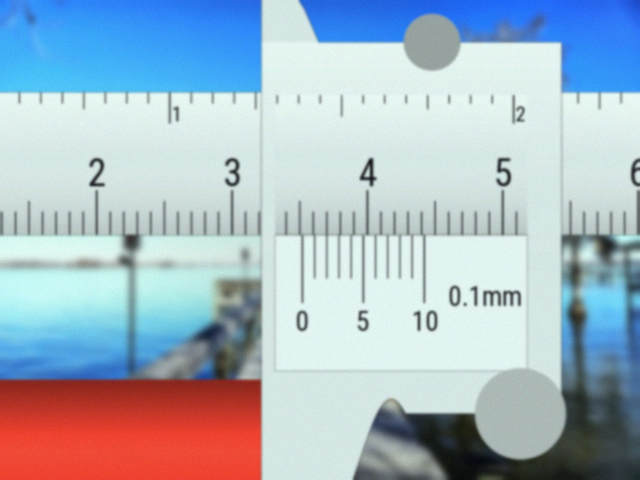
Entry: **35.2** mm
